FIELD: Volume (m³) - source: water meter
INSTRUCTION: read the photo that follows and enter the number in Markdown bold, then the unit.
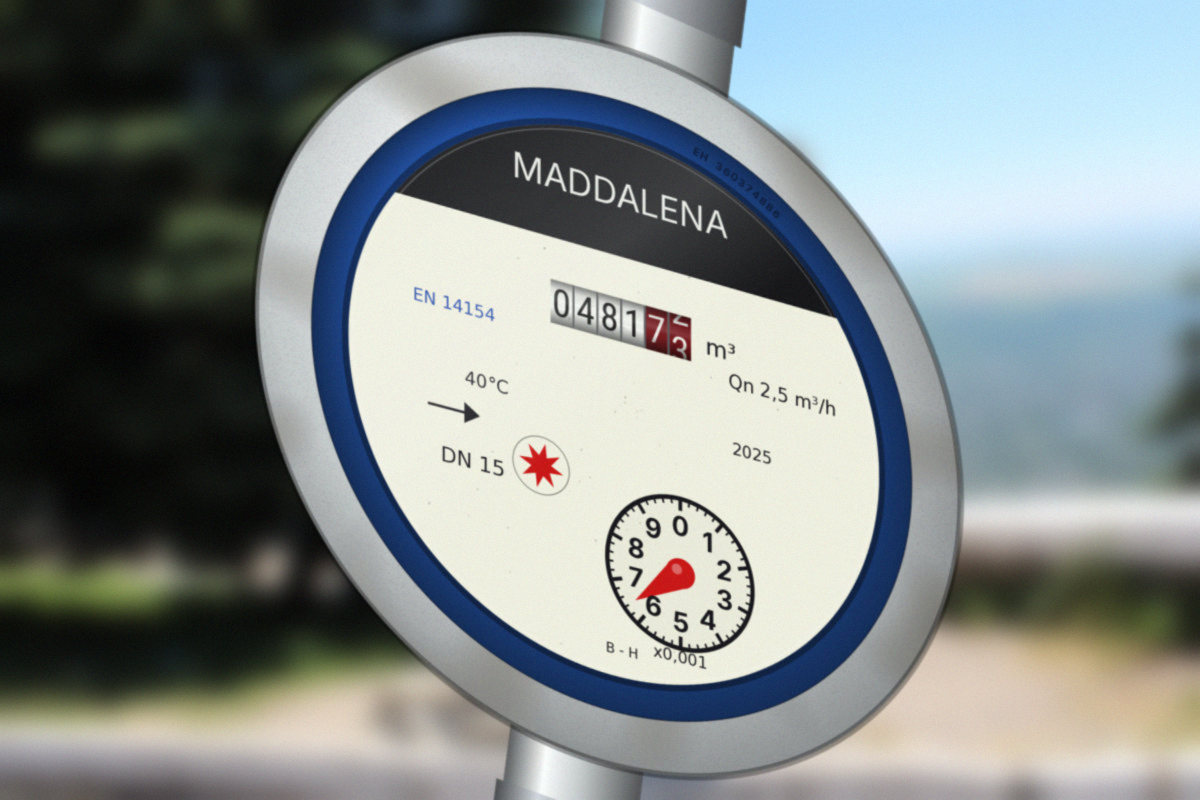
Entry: **481.726** m³
